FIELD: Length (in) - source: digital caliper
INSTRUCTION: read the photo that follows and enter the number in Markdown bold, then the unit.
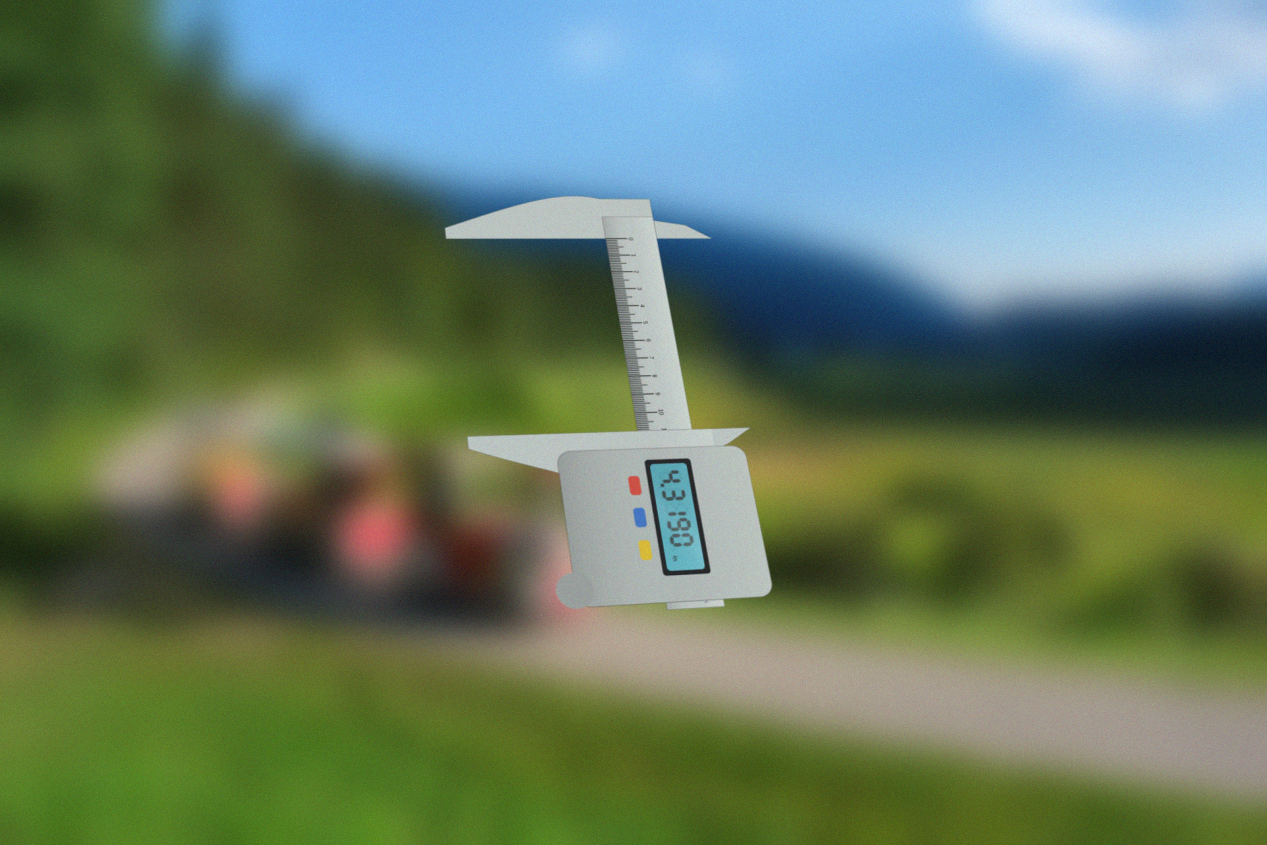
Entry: **4.3190** in
